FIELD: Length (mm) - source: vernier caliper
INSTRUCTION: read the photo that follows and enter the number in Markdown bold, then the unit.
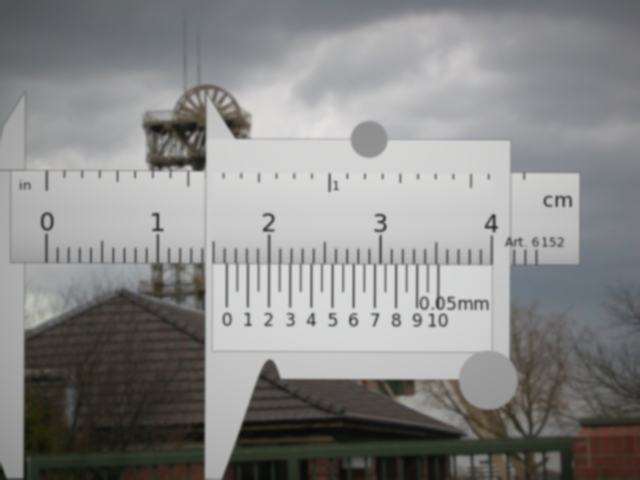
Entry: **16.2** mm
